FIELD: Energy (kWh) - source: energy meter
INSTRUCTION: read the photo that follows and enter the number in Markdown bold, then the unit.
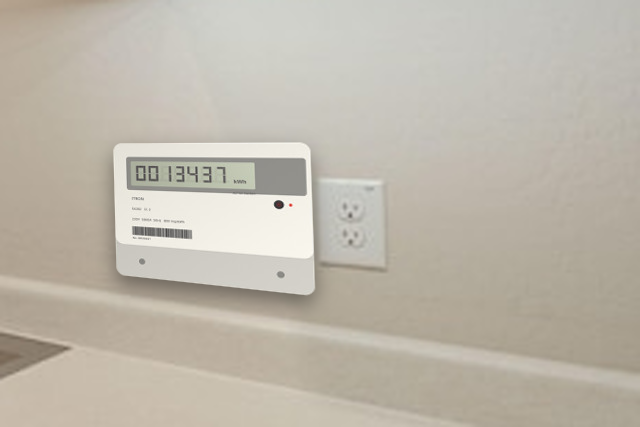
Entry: **13437** kWh
